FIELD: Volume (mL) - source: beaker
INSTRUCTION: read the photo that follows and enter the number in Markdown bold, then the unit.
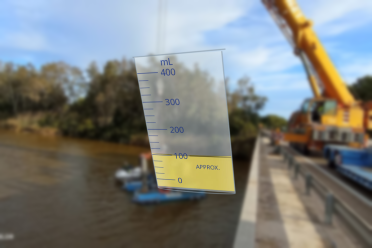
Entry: **100** mL
